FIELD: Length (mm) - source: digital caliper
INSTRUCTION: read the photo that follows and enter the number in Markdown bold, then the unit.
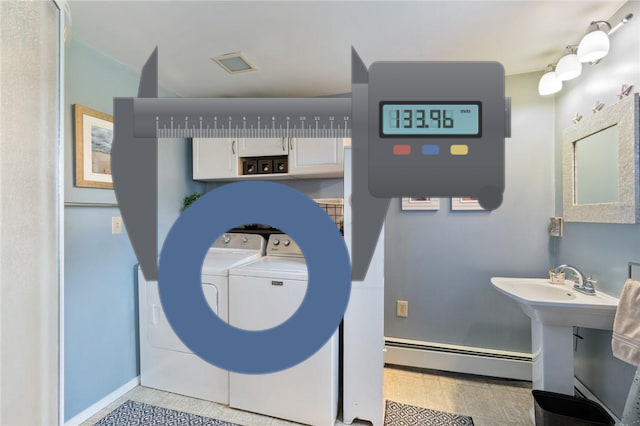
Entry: **133.96** mm
